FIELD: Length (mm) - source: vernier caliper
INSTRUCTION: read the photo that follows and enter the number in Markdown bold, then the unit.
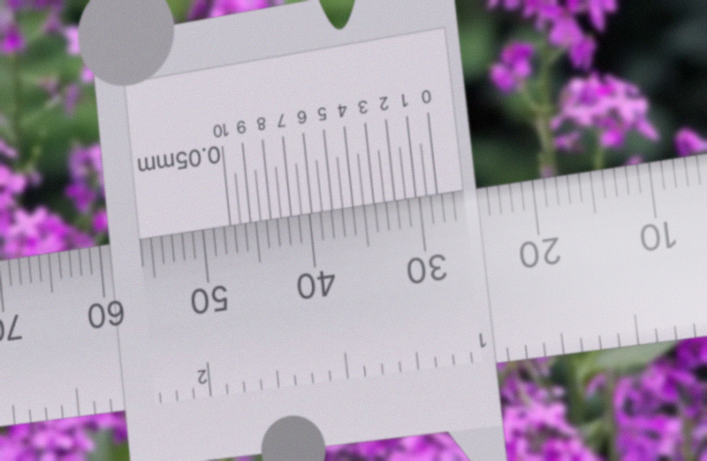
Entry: **28.4** mm
